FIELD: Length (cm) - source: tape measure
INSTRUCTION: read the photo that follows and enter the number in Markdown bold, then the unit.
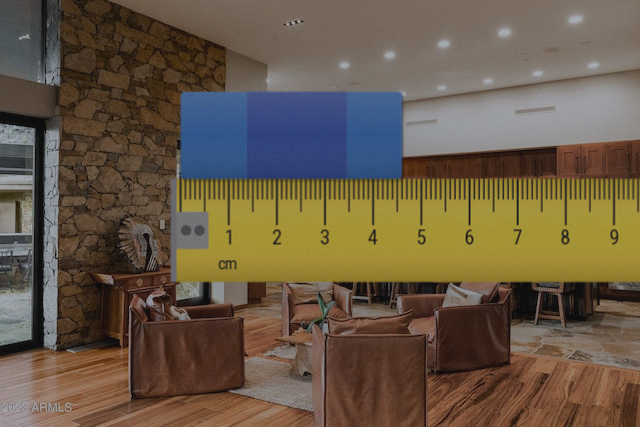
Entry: **4.6** cm
